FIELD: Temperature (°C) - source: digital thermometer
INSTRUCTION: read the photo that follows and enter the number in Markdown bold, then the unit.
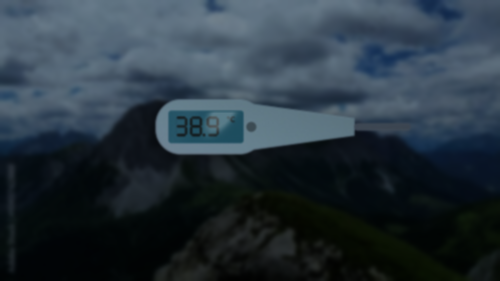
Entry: **38.9** °C
